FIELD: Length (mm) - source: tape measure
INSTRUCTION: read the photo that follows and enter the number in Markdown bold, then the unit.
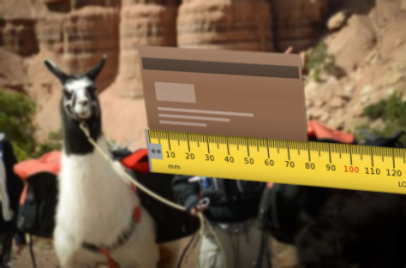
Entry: **80** mm
